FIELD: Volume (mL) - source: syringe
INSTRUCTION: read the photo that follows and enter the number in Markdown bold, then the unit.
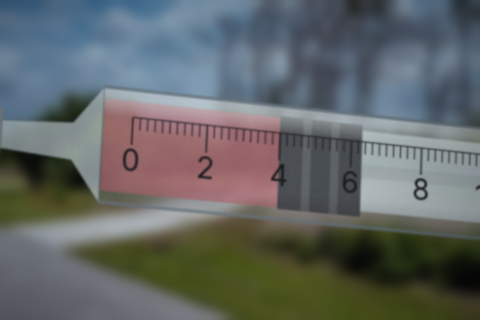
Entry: **4** mL
